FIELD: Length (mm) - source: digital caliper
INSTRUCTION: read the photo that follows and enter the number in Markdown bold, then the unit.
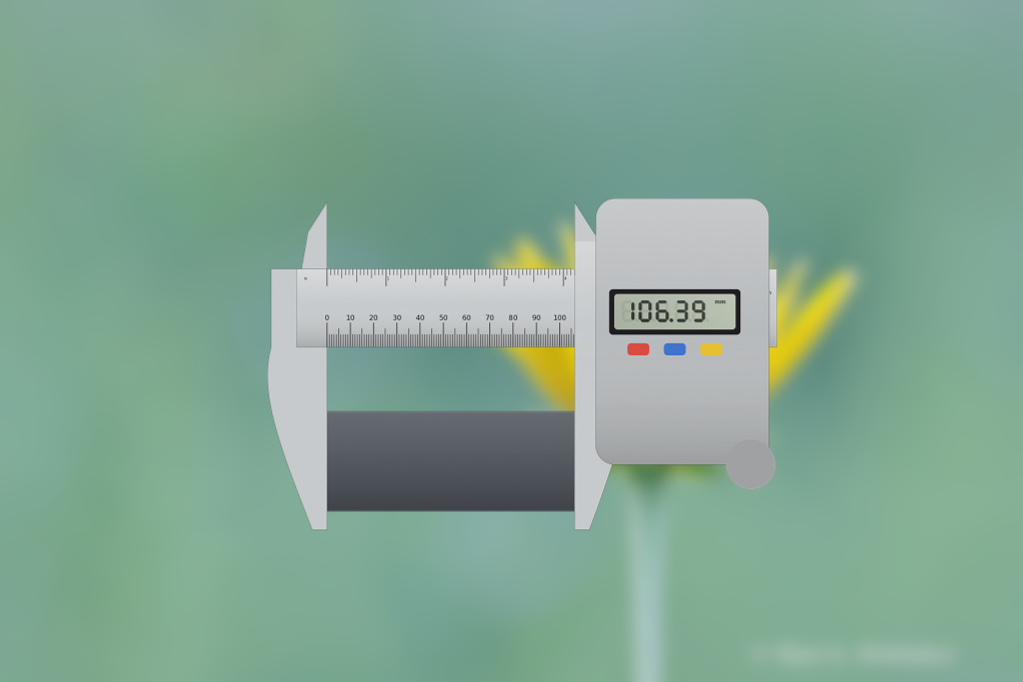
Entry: **106.39** mm
